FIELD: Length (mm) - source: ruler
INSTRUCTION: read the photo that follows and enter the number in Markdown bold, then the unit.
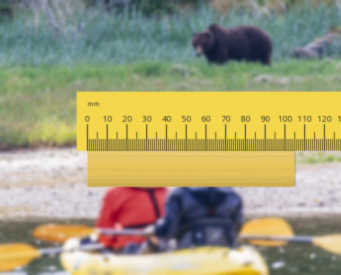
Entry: **105** mm
